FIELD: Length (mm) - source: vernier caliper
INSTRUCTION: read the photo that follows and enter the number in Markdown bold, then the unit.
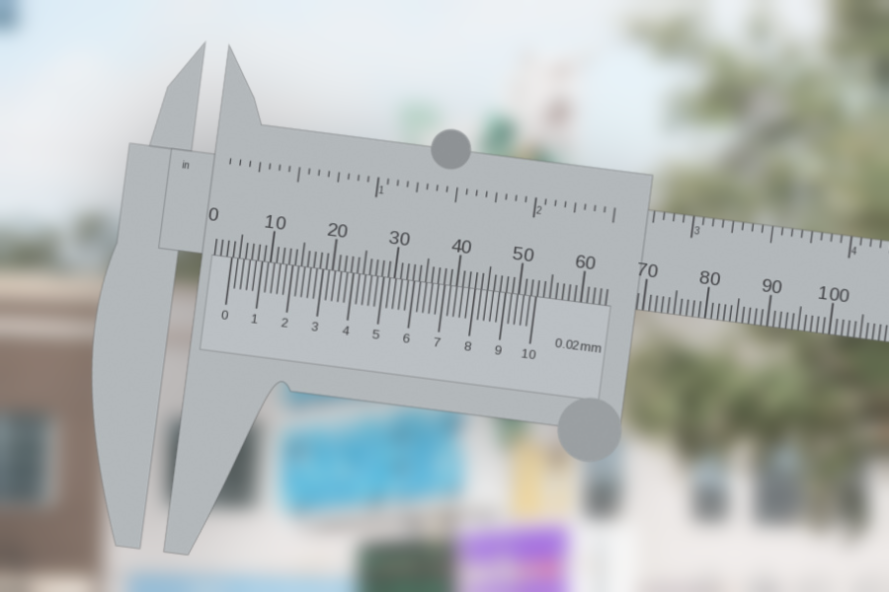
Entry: **3.8** mm
